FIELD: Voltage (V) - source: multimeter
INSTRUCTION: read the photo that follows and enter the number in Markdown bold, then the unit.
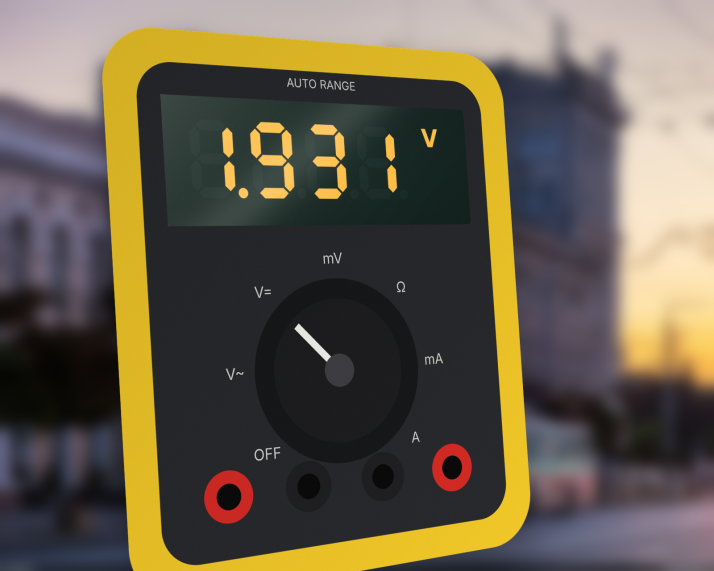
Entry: **1.931** V
